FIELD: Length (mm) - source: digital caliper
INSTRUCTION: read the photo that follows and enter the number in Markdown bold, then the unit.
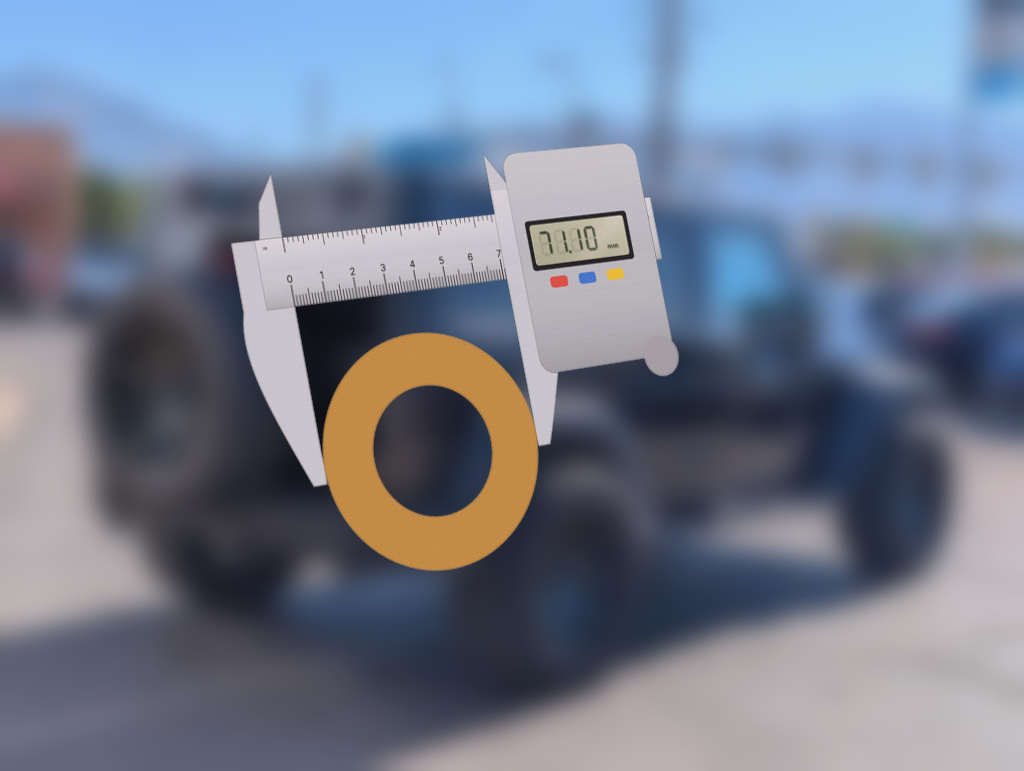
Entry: **71.10** mm
